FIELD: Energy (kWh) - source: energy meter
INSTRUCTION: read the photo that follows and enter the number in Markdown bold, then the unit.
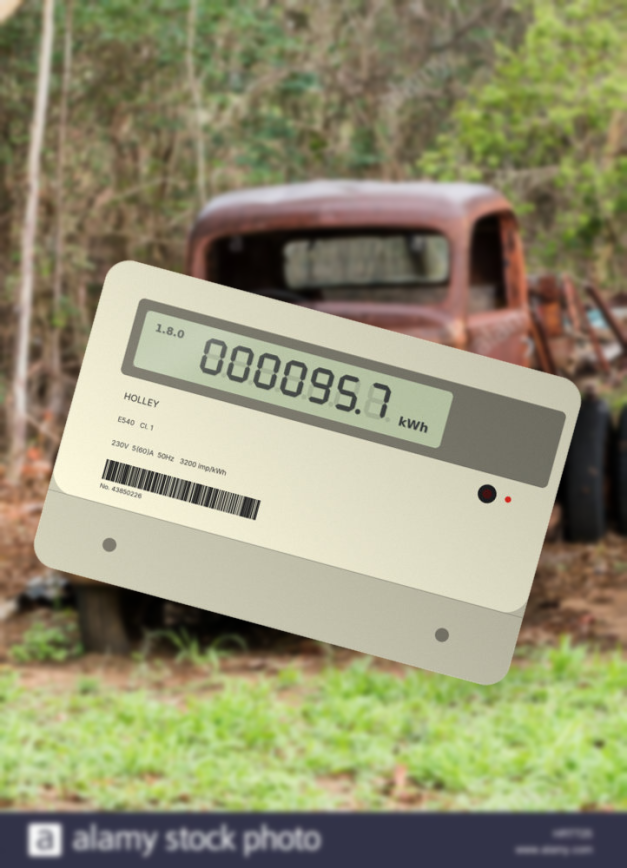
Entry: **95.7** kWh
